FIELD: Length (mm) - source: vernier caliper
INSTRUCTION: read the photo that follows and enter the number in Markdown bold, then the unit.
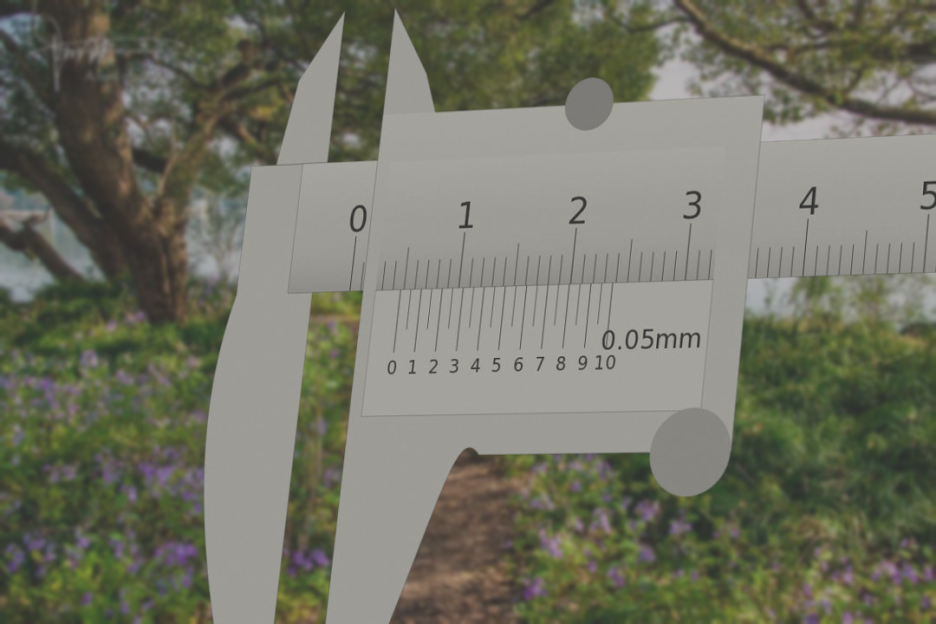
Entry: **4.7** mm
